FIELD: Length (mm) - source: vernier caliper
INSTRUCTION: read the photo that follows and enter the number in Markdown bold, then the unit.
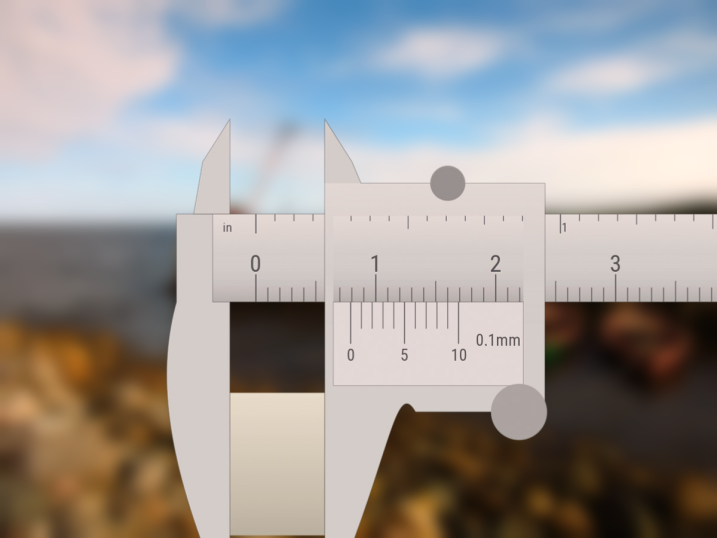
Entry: **7.9** mm
